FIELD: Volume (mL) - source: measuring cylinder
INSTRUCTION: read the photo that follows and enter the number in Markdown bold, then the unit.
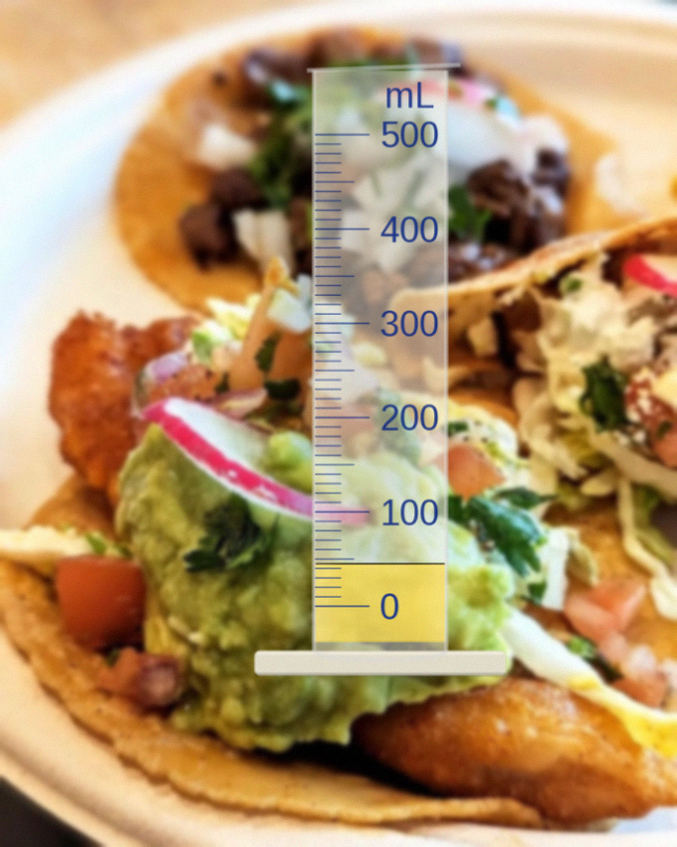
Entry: **45** mL
